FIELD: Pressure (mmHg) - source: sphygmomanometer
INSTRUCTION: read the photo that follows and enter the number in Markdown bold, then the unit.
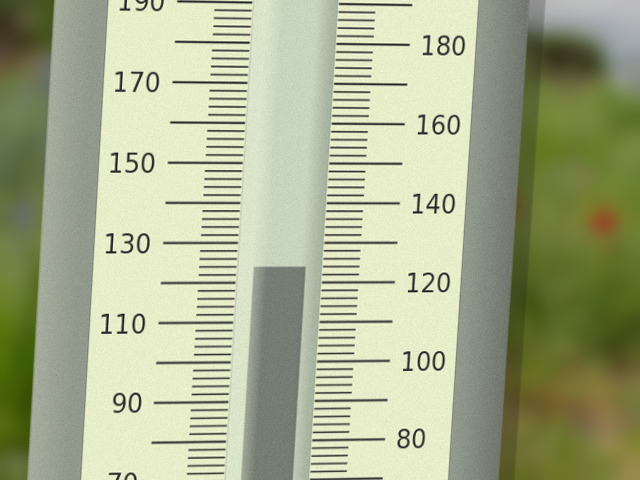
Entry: **124** mmHg
